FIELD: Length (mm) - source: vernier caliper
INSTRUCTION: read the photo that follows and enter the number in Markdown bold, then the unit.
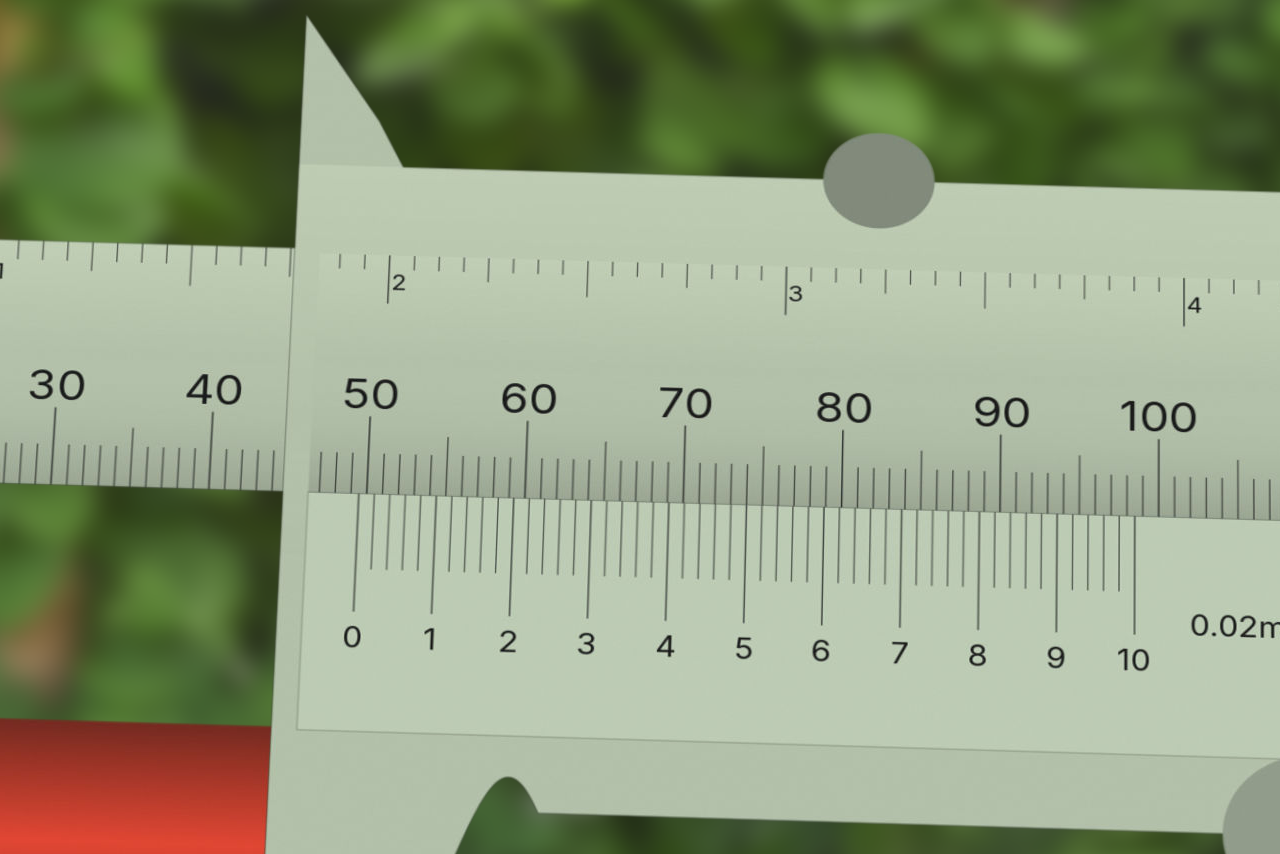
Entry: **49.5** mm
